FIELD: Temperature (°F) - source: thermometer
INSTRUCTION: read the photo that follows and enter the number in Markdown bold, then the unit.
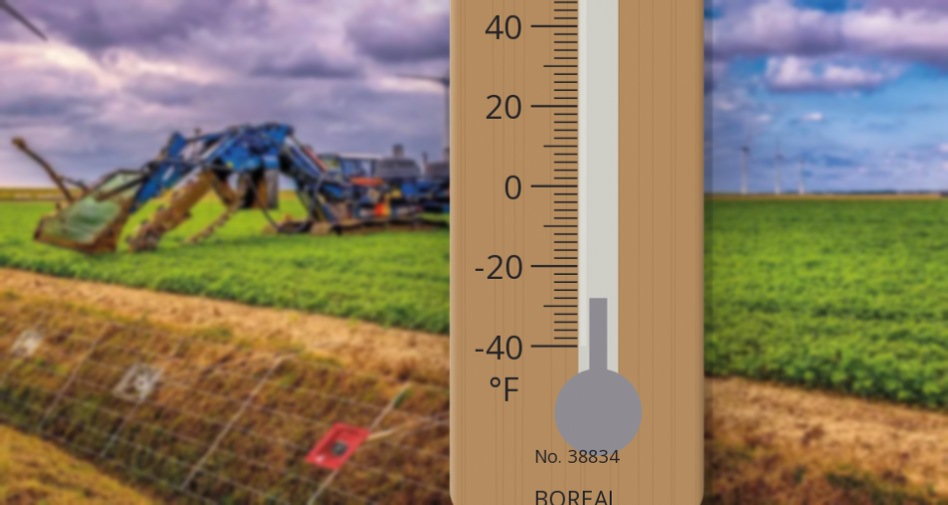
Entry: **-28** °F
